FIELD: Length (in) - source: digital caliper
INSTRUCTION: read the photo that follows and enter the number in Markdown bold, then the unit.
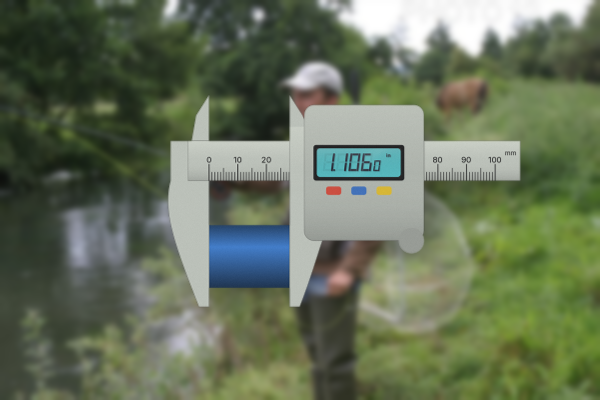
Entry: **1.1060** in
